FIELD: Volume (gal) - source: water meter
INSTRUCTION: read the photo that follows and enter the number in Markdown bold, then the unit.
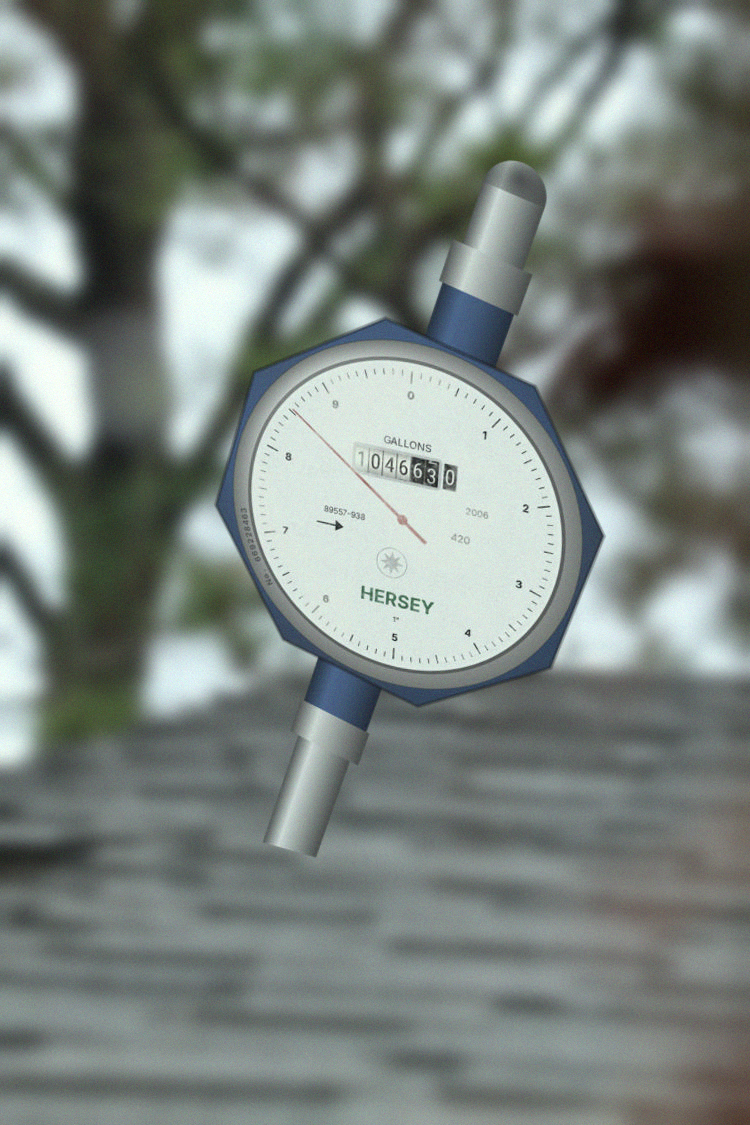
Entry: **1046628.5** gal
